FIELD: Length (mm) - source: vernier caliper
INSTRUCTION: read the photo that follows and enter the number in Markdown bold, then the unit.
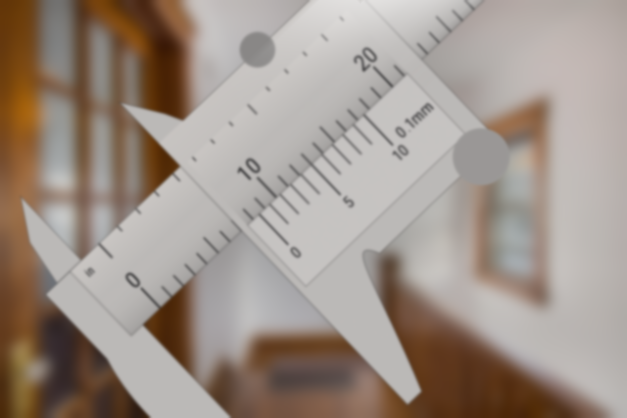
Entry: **8.5** mm
